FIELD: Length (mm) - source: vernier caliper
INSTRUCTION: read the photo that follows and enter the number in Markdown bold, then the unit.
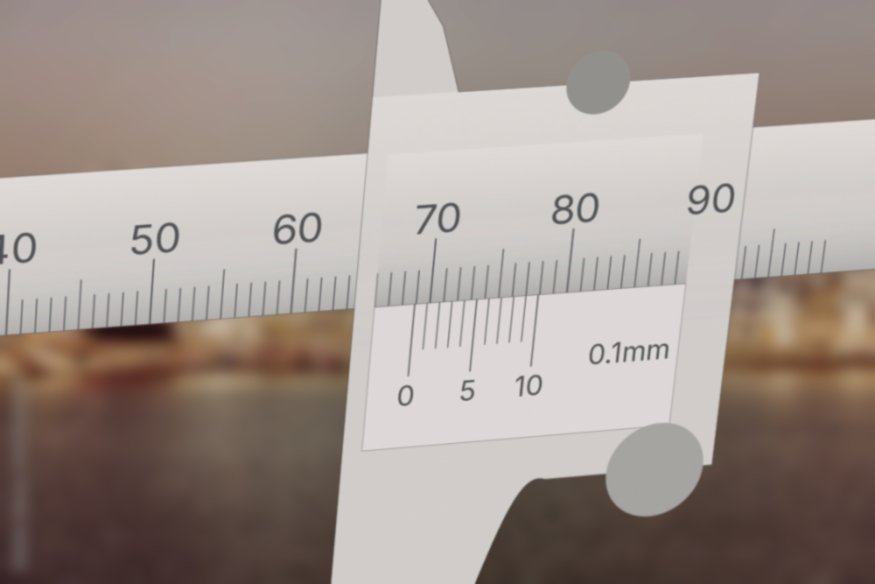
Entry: **68.9** mm
